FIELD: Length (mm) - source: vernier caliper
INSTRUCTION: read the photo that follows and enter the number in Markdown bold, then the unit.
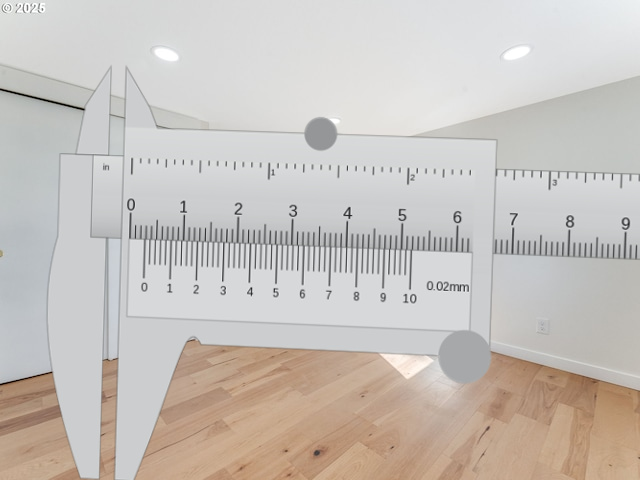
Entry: **2.8** mm
